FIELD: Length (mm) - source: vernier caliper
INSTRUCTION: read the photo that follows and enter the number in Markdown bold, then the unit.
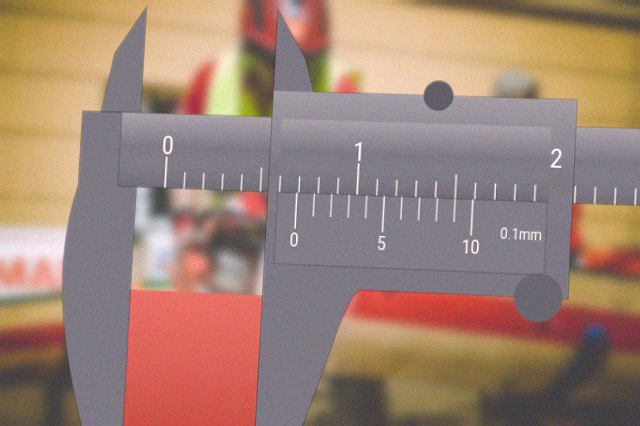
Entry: **6.9** mm
